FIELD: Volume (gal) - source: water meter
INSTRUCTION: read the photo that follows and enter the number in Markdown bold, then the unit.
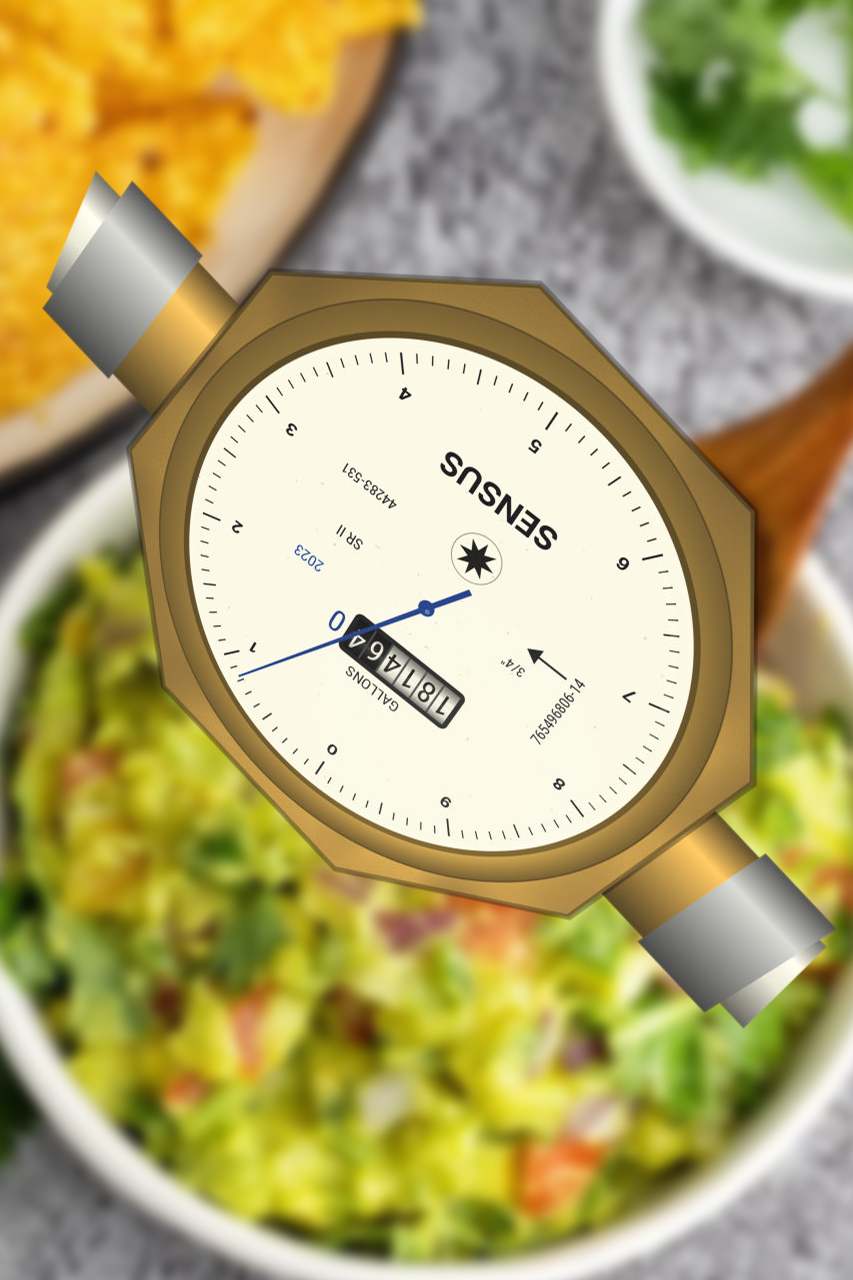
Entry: **1814640.8** gal
